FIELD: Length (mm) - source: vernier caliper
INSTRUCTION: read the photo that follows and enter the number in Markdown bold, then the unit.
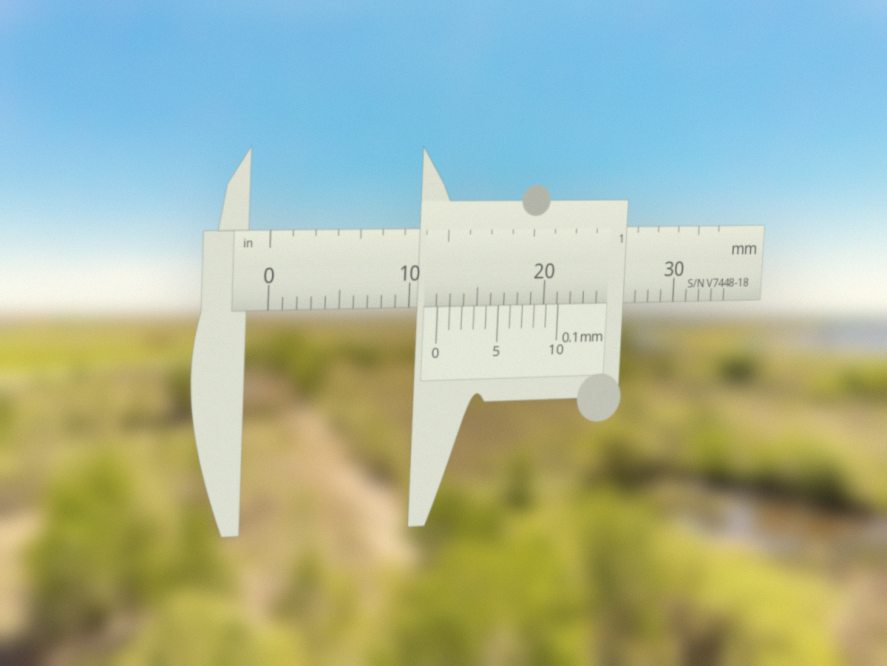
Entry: **12.1** mm
